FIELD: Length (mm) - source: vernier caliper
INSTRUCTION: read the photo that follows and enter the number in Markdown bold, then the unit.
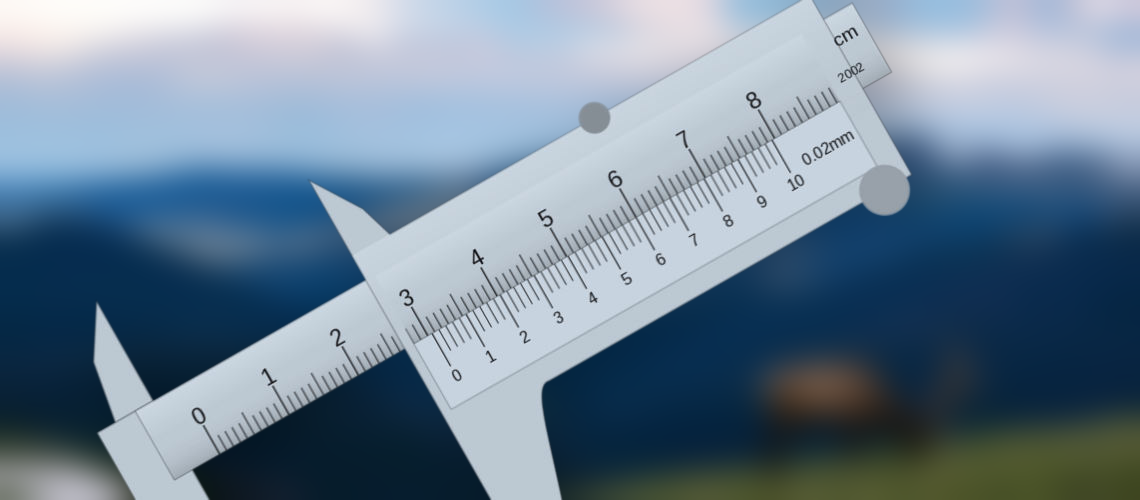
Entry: **30.6** mm
